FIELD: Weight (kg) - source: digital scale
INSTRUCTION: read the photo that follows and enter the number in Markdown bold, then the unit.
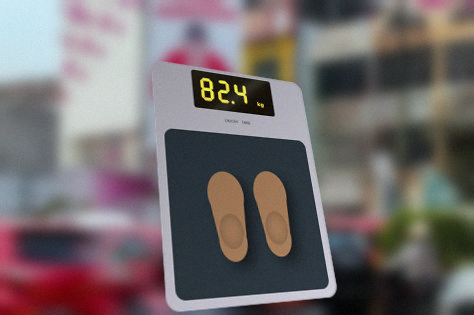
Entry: **82.4** kg
